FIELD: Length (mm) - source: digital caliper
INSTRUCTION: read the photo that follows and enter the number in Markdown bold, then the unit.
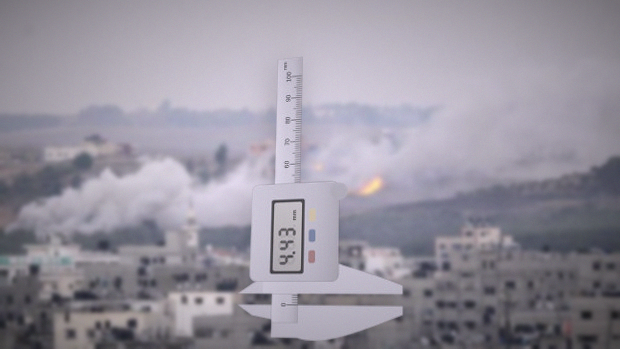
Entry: **4.43** mm
